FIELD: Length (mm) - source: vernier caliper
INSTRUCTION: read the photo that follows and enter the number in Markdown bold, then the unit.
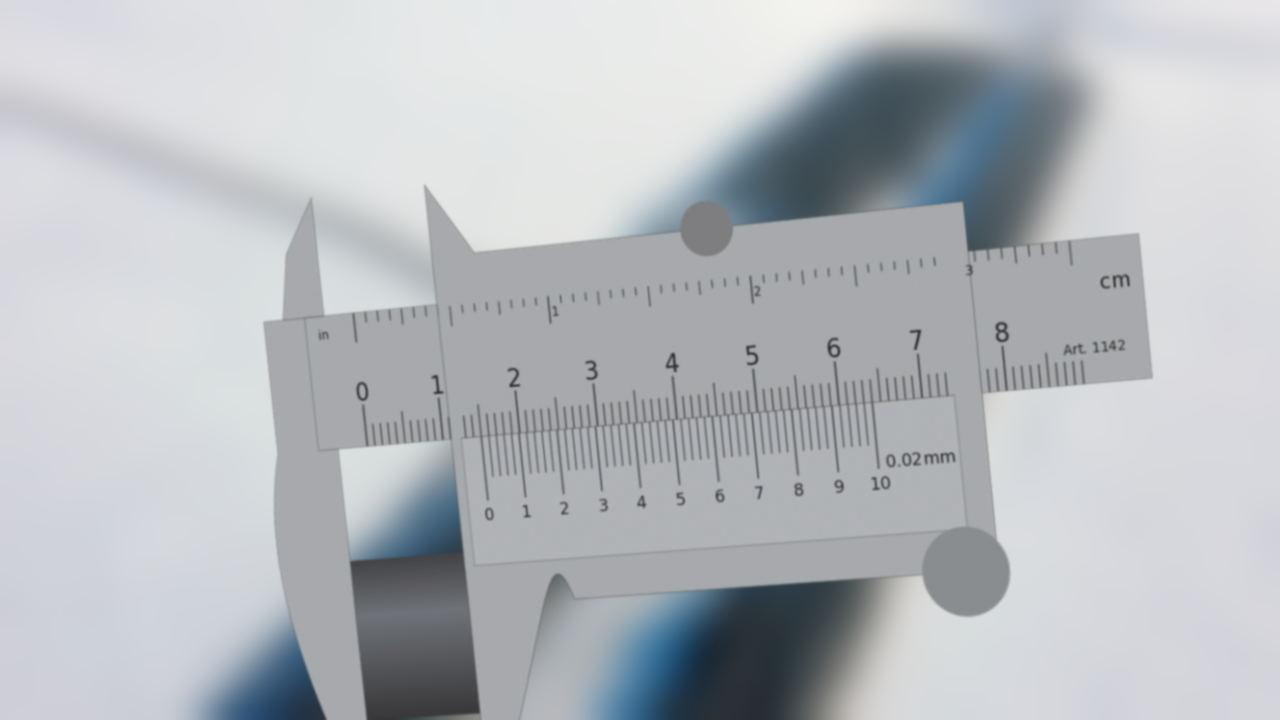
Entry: **15.0** mm
